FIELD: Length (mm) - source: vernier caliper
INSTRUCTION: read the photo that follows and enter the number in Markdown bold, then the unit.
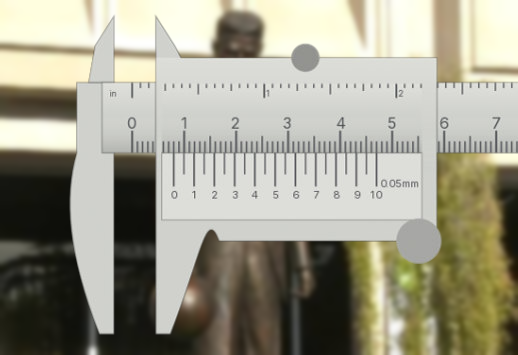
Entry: **8.0** mm
